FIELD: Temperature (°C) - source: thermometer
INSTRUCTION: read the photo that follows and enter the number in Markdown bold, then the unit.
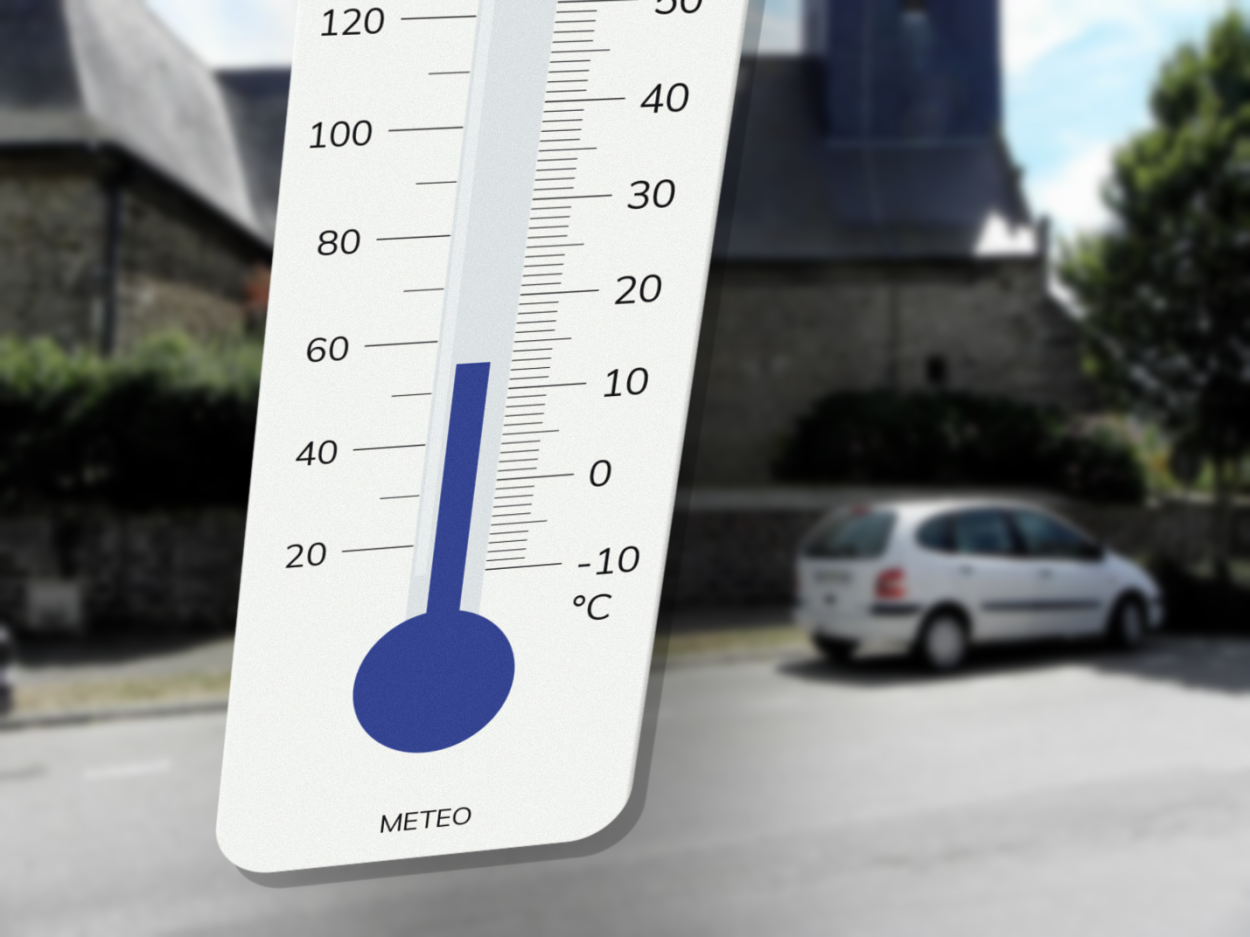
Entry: **13** °C
